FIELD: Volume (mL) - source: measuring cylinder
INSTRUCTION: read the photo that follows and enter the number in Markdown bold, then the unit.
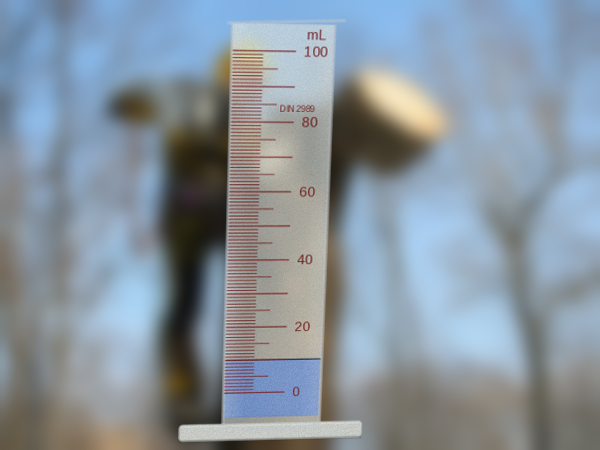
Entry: **10** mL
